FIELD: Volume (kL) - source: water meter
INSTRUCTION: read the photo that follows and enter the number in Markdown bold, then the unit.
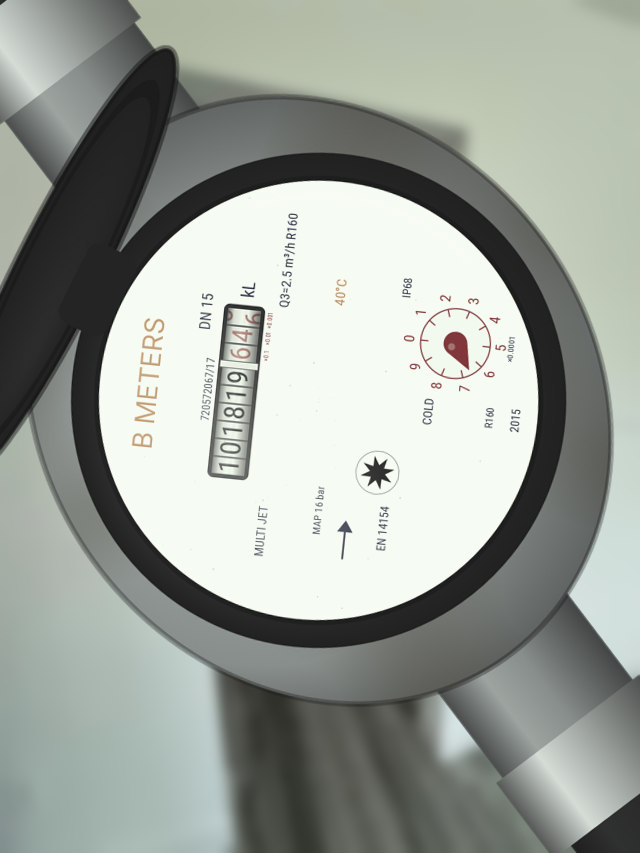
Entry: **101819.6456** kL
